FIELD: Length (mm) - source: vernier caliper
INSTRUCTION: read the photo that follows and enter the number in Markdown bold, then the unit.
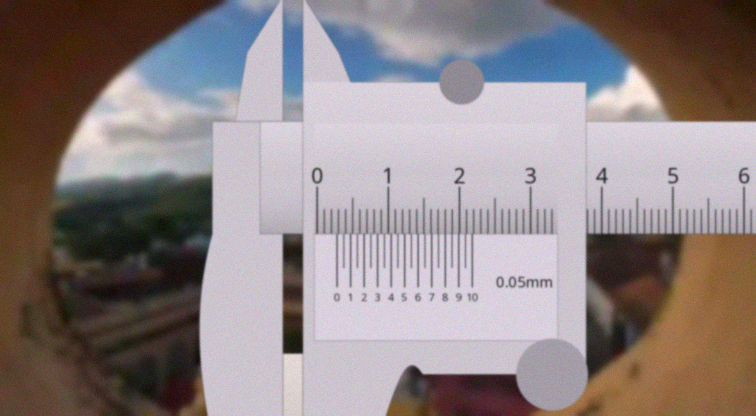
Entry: **2.8** mm
